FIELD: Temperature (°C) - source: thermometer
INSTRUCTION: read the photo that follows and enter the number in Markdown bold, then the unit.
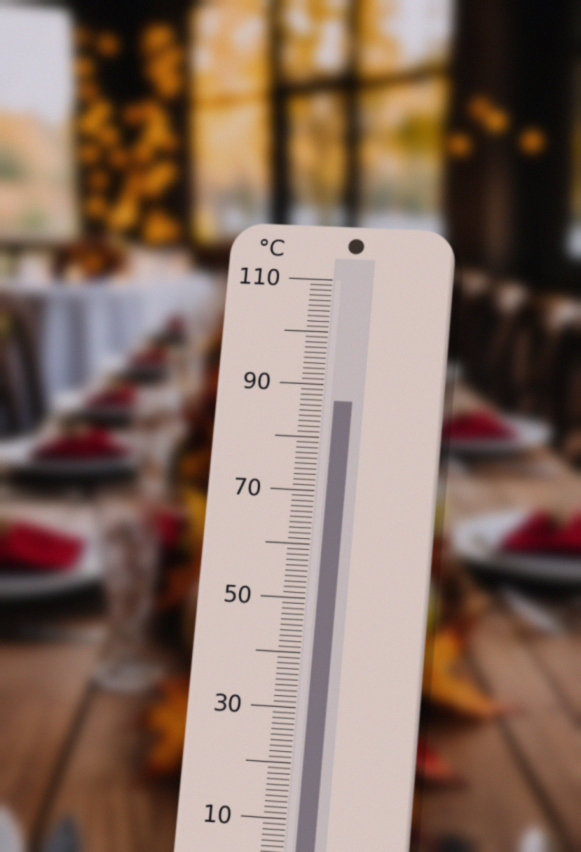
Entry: **87** °C
